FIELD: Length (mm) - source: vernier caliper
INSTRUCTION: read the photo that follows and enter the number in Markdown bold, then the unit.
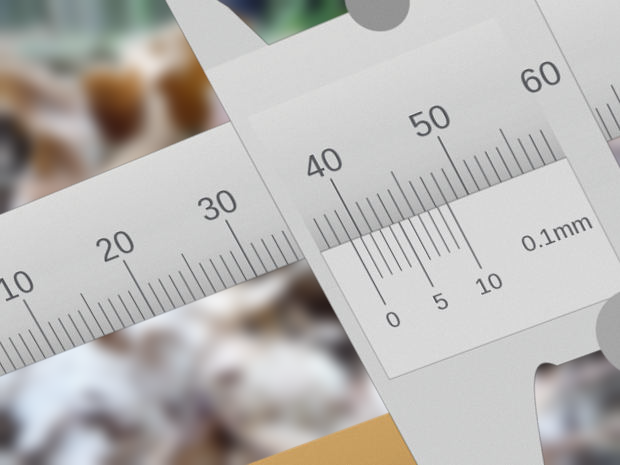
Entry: **39.0** mm
